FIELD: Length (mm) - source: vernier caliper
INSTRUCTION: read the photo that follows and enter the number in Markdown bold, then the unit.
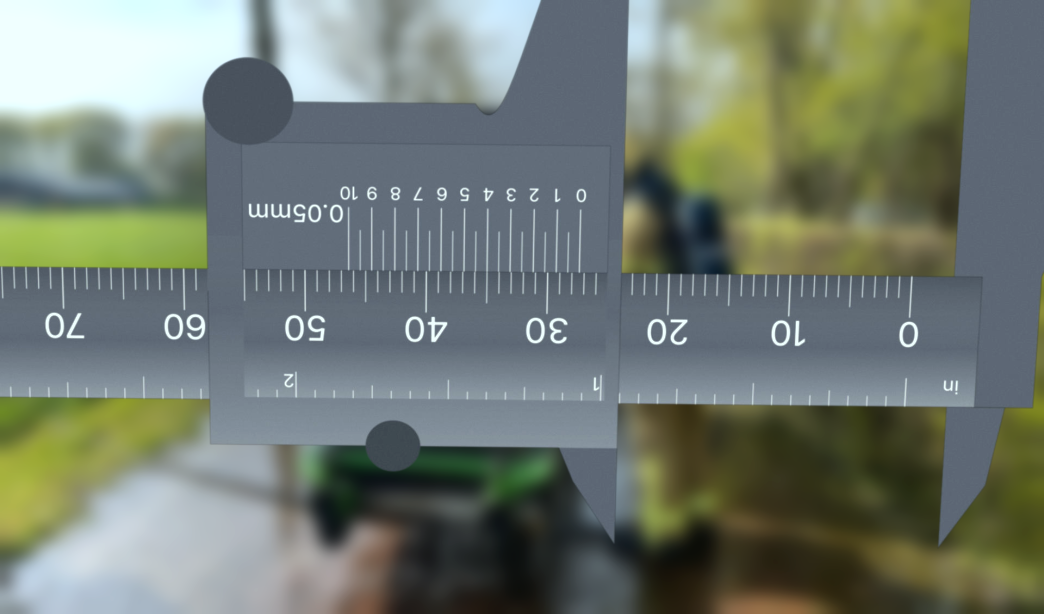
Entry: **27.4** mm
